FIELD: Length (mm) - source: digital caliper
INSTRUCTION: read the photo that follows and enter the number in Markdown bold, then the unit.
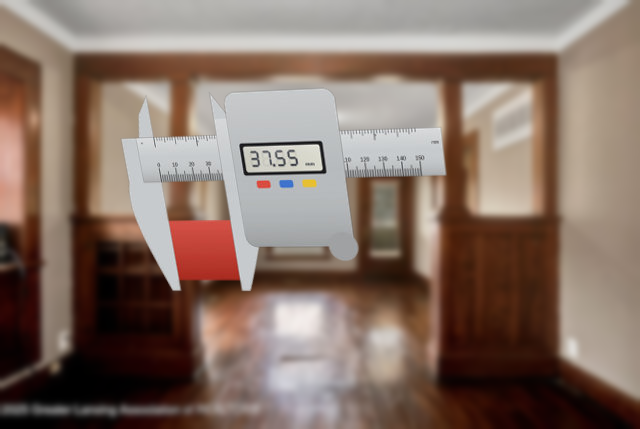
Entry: **37.55** mm
